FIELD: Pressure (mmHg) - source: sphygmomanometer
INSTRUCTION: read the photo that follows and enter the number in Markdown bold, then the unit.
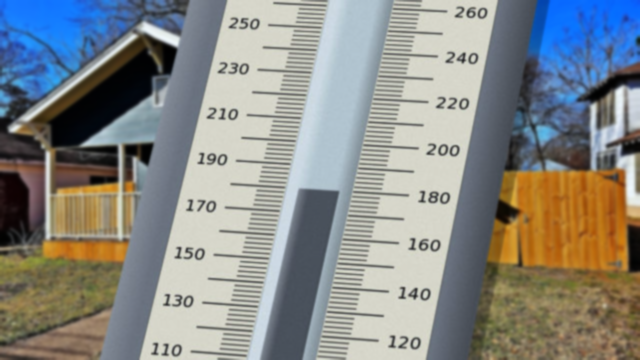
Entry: **180** mmHg
